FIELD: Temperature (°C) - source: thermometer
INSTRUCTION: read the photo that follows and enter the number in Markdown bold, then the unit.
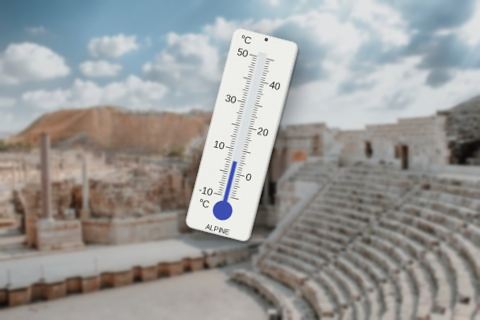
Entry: **5** °C
